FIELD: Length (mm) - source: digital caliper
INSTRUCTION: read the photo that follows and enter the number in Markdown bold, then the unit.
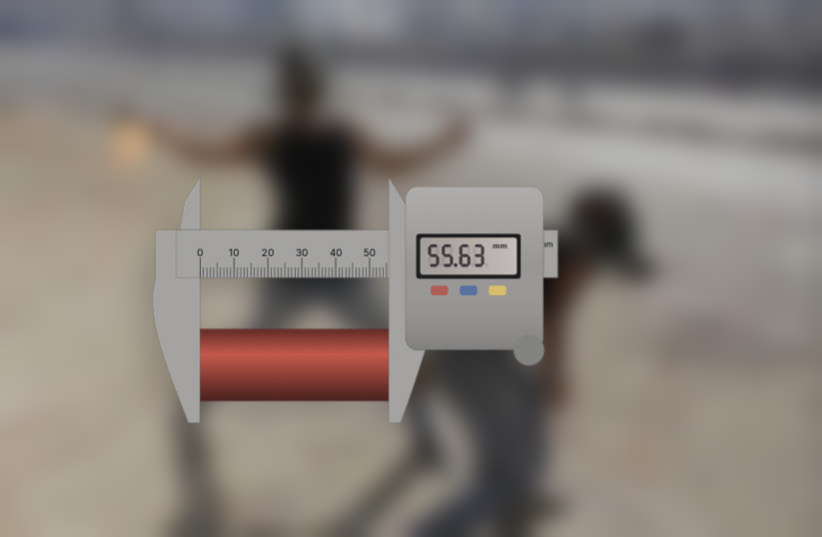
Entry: **55.63** mm
